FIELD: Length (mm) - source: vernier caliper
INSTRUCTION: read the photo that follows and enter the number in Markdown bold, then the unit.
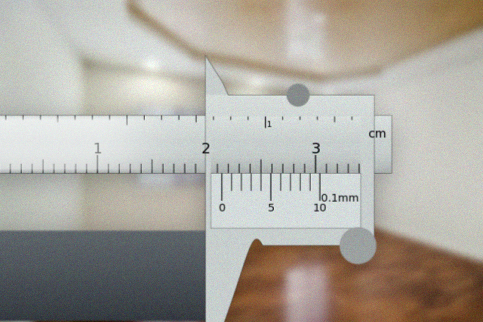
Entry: **21.4** mm
